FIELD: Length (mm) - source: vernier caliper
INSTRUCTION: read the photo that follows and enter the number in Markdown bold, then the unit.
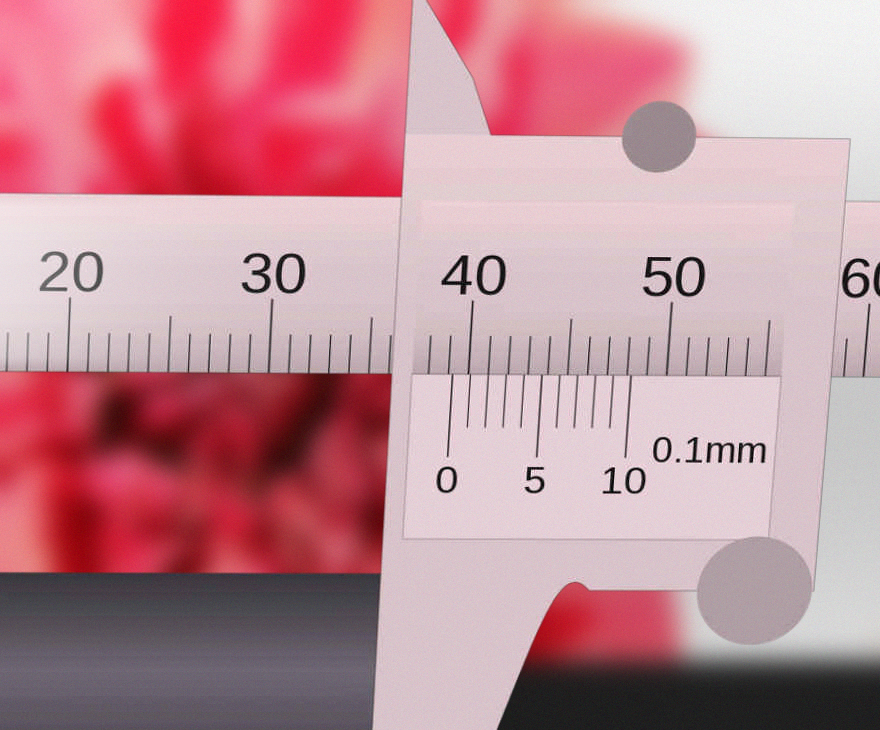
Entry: **39.2** mm
